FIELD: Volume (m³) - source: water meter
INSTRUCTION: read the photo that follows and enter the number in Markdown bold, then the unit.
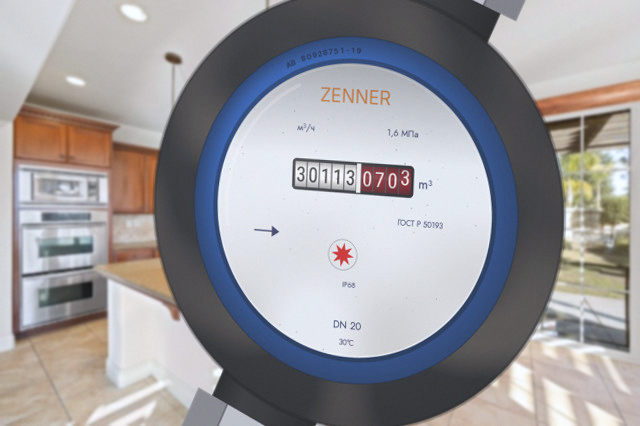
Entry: **30113.0703** m³
